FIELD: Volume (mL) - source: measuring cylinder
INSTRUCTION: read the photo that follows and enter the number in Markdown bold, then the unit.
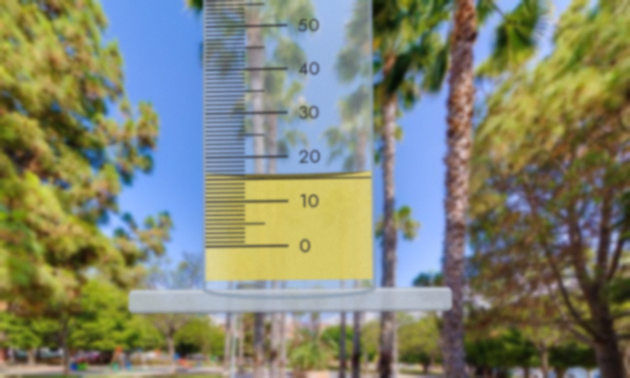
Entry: **15** mL
